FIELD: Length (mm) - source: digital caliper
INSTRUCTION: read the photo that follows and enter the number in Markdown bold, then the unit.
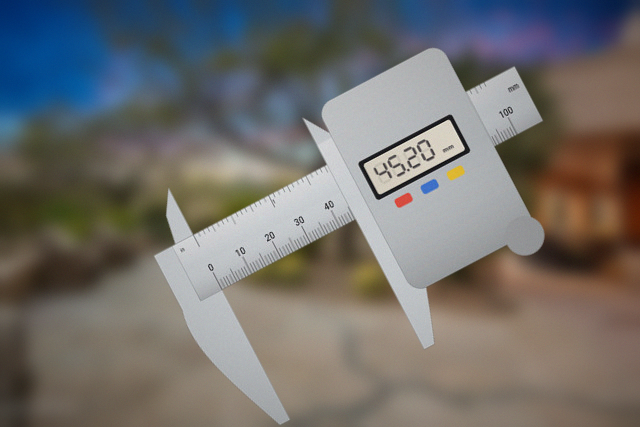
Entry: **45.20** mm
